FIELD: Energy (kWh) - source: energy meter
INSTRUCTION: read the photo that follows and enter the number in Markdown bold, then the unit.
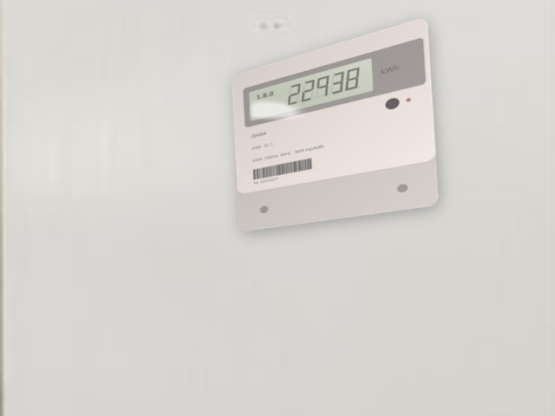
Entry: **22938** kWh
